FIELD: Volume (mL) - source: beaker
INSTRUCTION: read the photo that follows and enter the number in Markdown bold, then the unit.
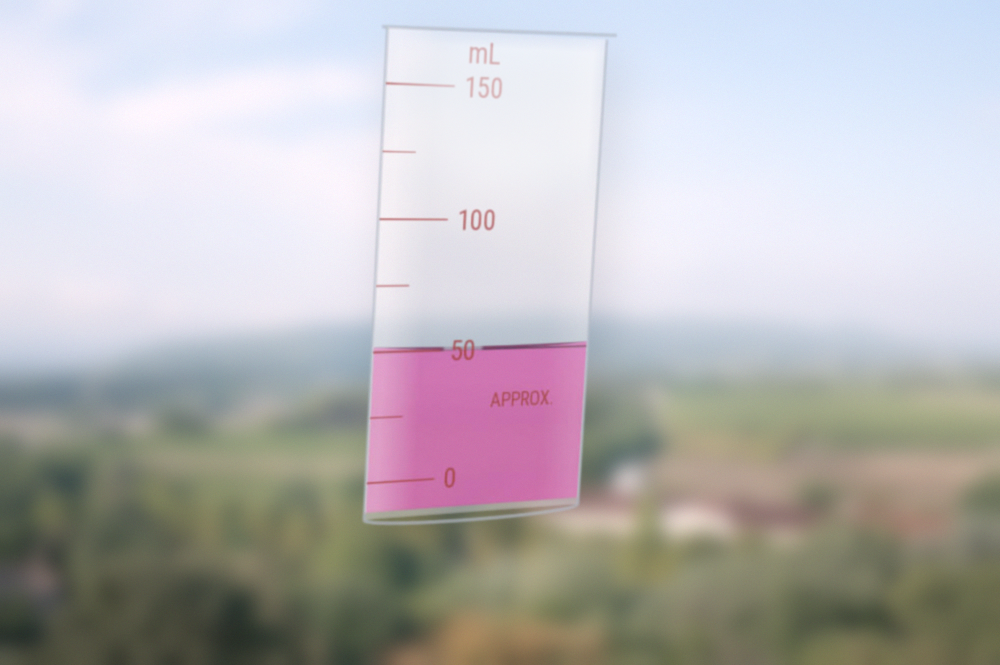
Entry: **50** mL
